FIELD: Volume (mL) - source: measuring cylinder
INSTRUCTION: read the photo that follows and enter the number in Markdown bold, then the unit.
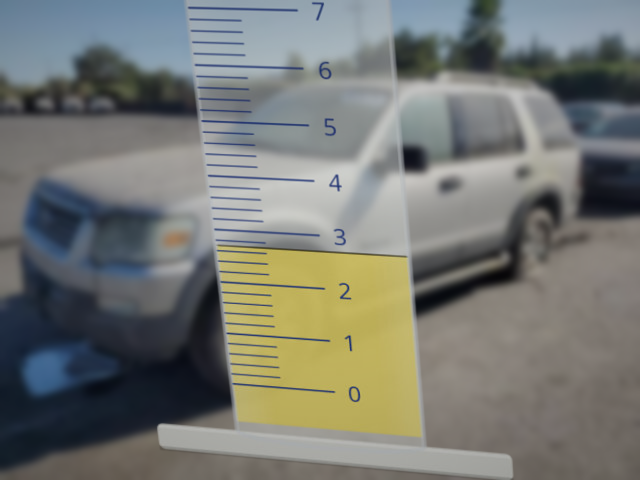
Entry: **2.7** mL
